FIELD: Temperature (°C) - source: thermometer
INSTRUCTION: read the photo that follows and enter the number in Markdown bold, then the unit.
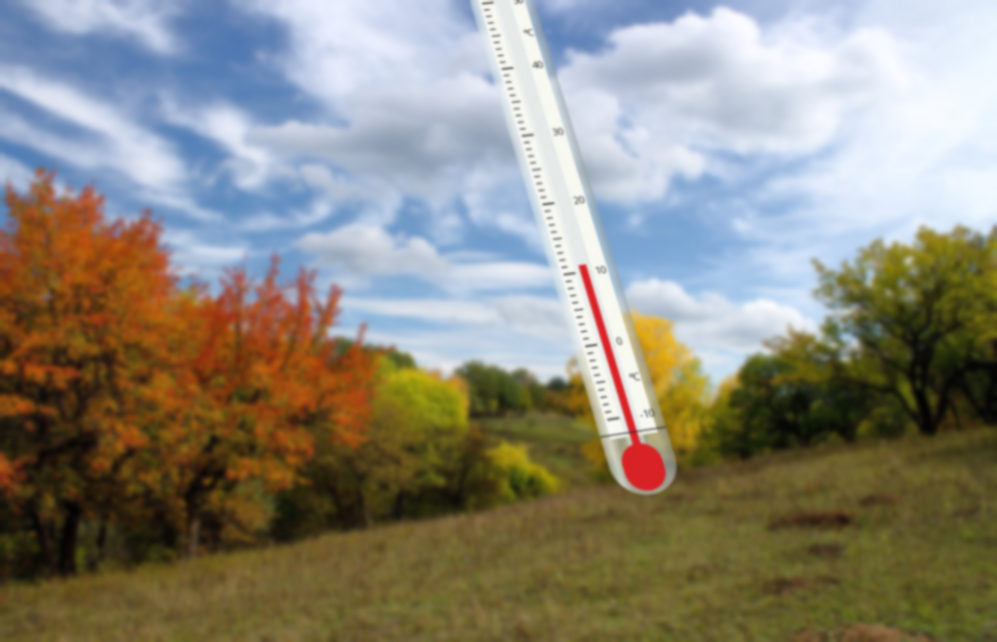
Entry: **11** °C
